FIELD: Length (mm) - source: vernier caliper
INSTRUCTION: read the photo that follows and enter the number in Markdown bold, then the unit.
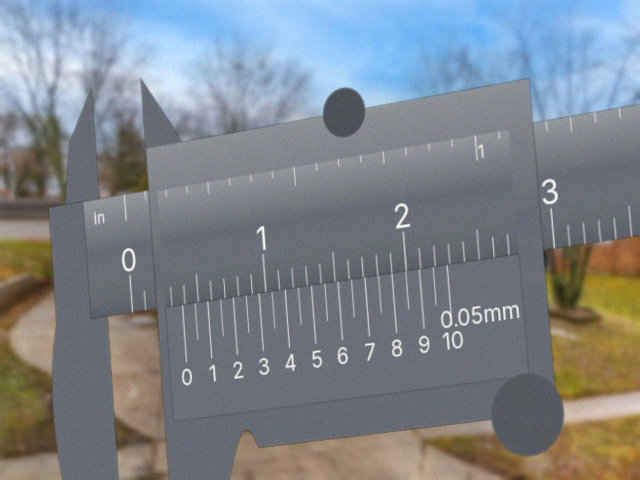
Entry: **3.8** mm
